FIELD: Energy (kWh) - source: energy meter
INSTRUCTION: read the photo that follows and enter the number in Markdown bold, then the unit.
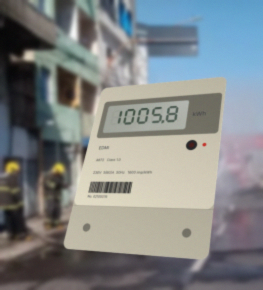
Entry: **1005.8** kWh
